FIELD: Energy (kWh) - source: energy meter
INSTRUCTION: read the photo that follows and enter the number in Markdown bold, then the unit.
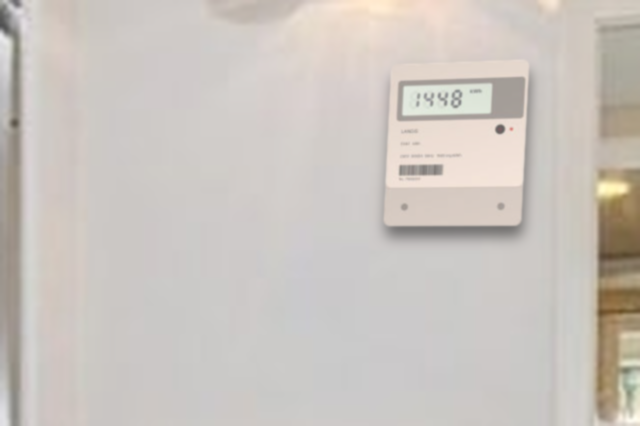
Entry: **1448** kWh
